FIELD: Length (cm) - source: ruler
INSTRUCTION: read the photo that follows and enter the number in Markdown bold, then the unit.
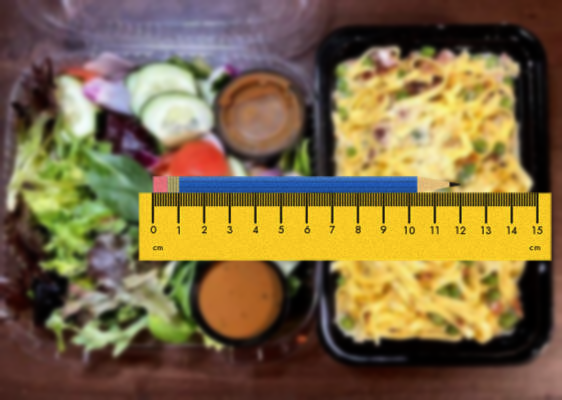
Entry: **12** cm
